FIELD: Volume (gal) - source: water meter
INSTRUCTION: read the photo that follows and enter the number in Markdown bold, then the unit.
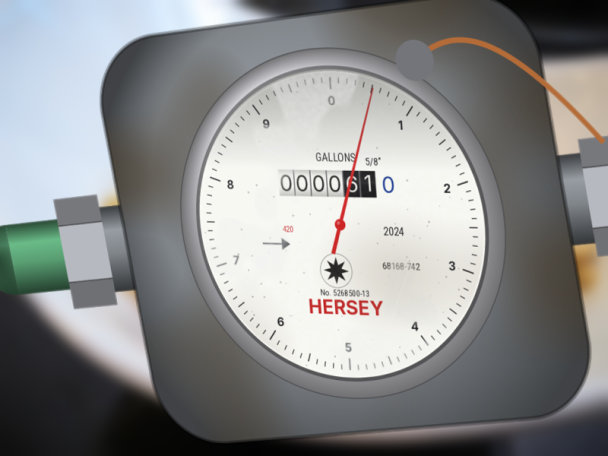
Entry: **610.5** gal
